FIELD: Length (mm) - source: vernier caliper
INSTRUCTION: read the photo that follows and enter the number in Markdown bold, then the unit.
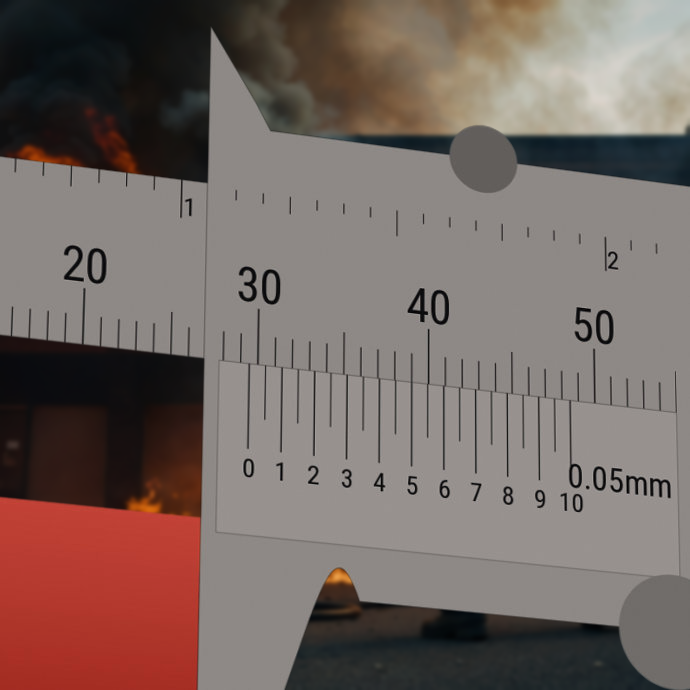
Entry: **29.5** mm
